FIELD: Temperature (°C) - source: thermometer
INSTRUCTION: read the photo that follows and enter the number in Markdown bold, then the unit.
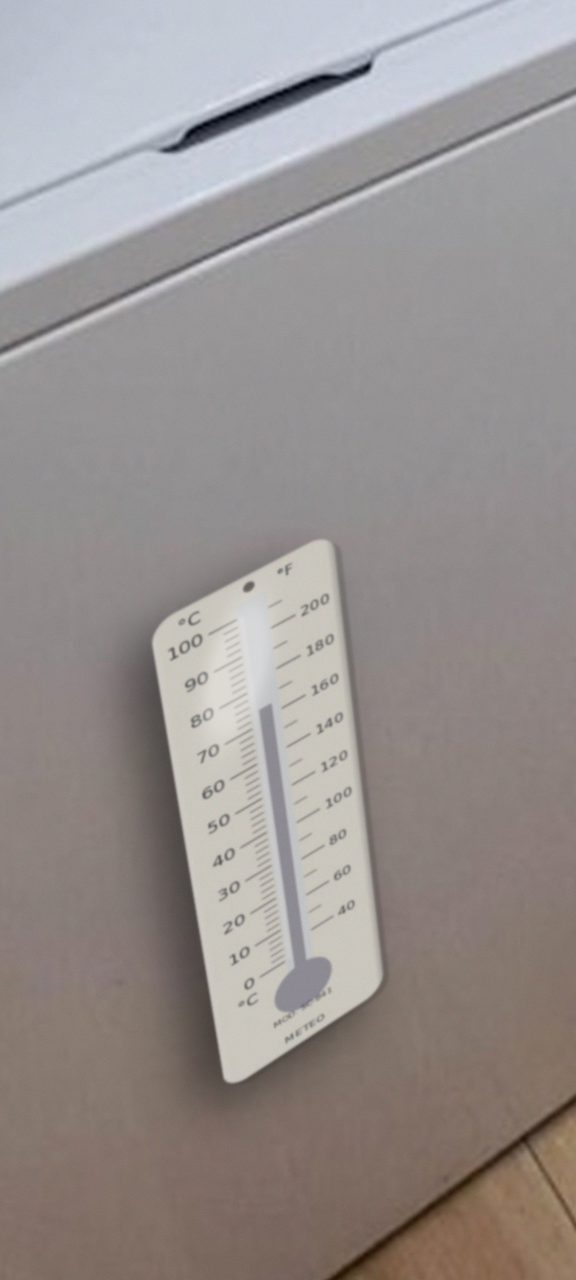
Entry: **74** °C
